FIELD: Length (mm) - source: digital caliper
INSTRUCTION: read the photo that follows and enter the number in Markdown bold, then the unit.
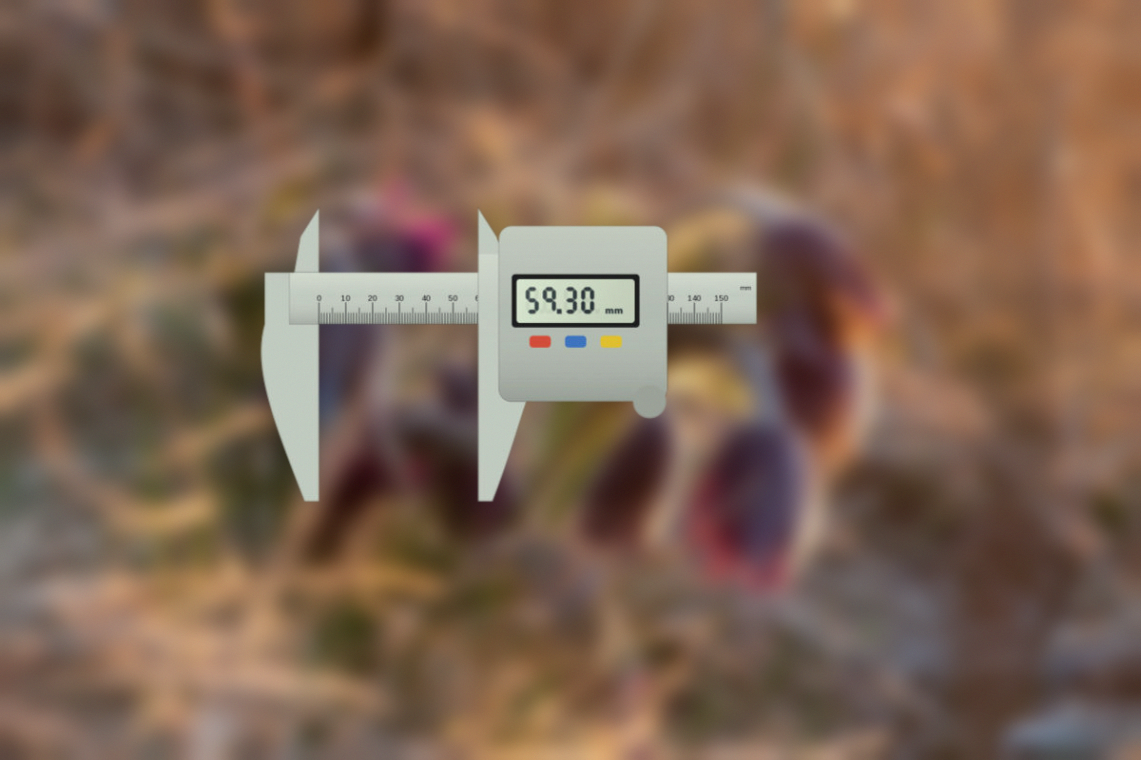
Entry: **59.30** mm
